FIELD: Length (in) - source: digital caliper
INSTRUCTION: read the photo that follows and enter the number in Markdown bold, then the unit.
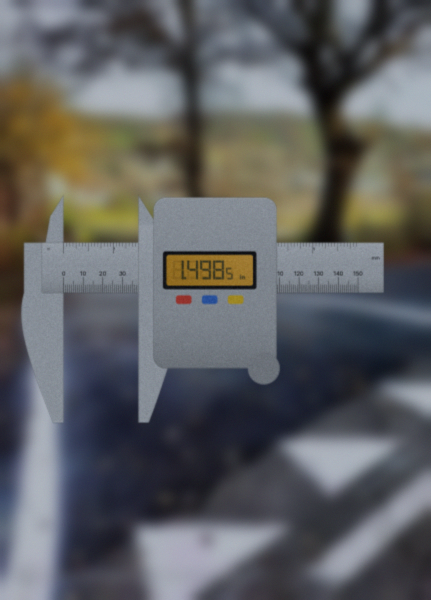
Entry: **1.4985** in
